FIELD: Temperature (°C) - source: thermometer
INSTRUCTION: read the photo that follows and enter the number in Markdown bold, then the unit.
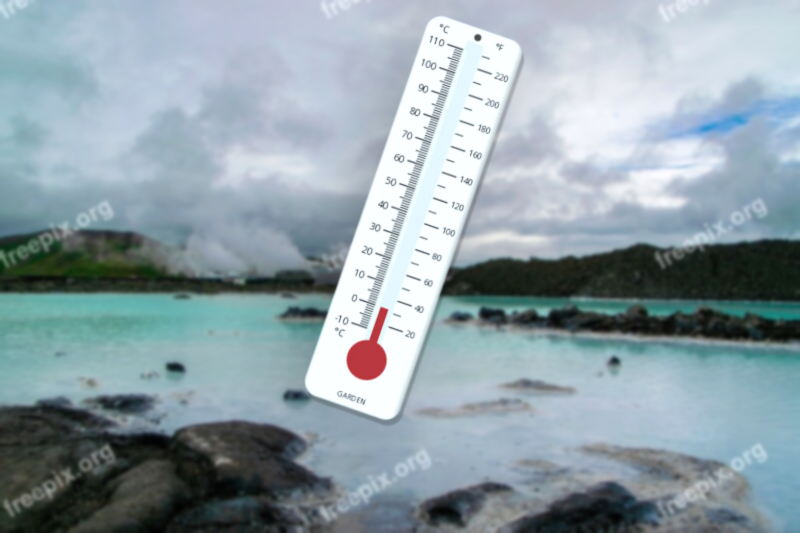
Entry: **0** °C
